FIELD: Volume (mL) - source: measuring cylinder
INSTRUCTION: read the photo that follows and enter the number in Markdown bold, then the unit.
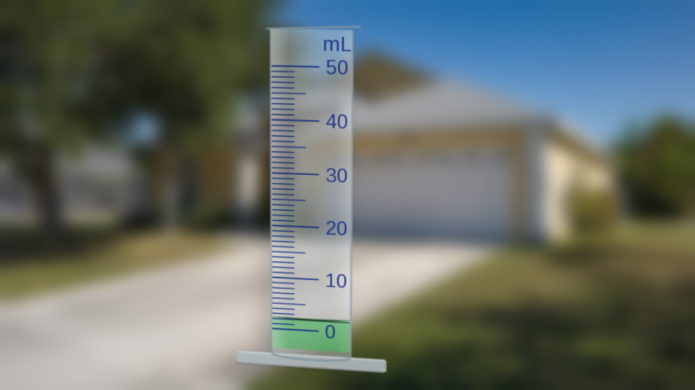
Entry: **2** mL
